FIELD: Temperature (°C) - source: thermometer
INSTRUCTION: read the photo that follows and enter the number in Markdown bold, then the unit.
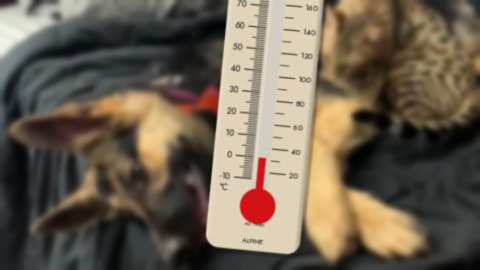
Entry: **0** °C
